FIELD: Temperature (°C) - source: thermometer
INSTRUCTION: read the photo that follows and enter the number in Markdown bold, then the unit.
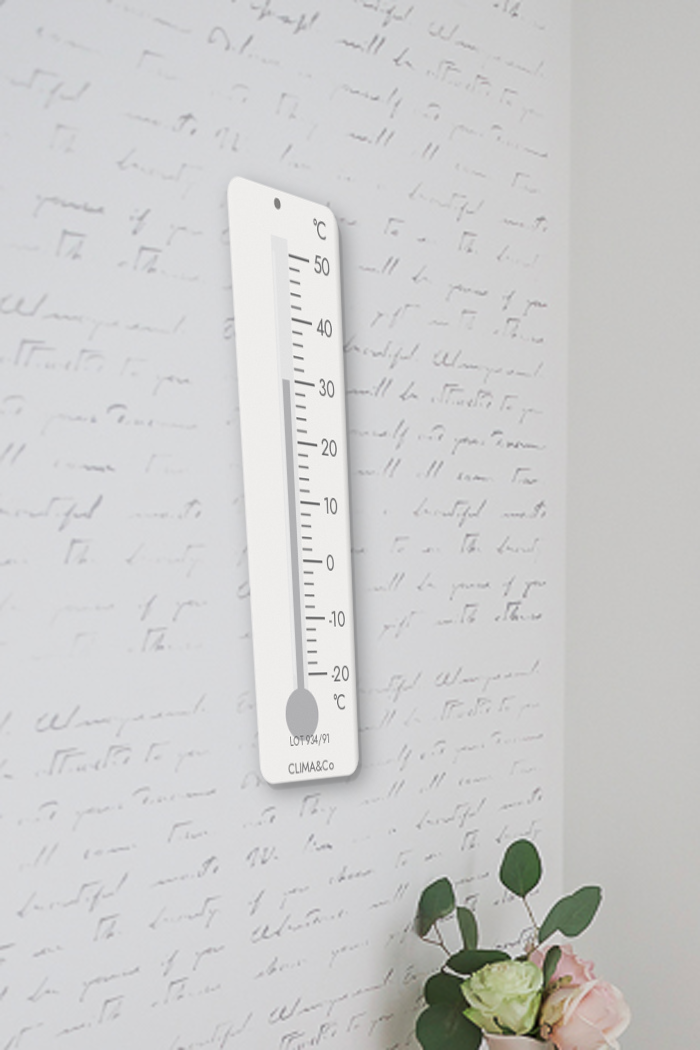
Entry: **30** °C
